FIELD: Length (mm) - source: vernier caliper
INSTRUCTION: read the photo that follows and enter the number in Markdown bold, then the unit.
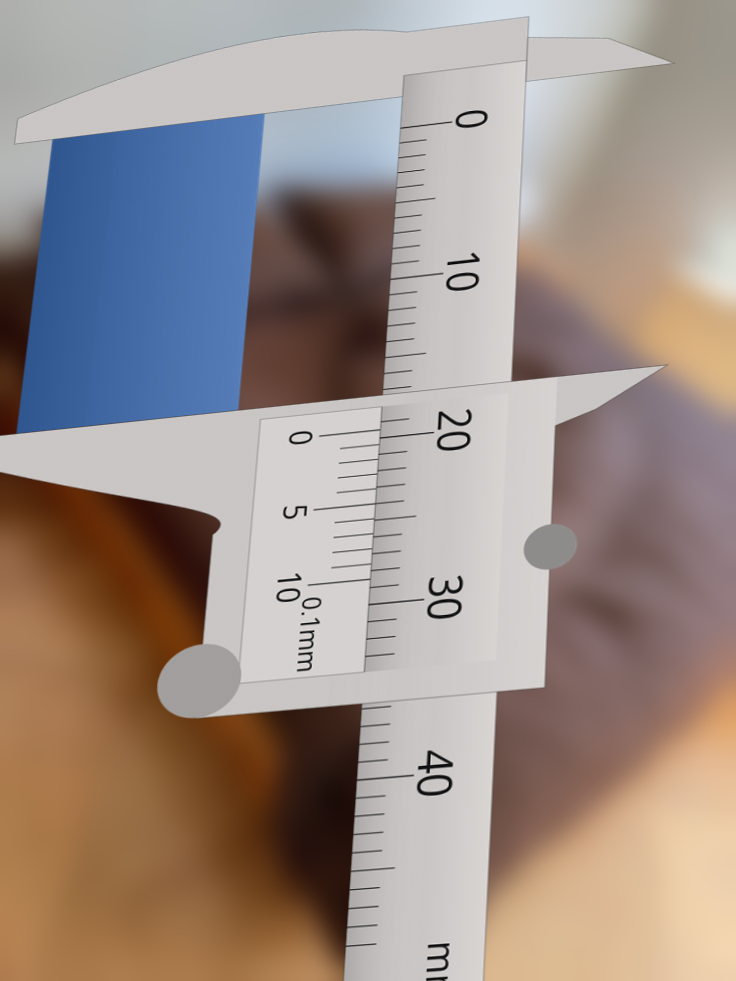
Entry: **19.5** mm
